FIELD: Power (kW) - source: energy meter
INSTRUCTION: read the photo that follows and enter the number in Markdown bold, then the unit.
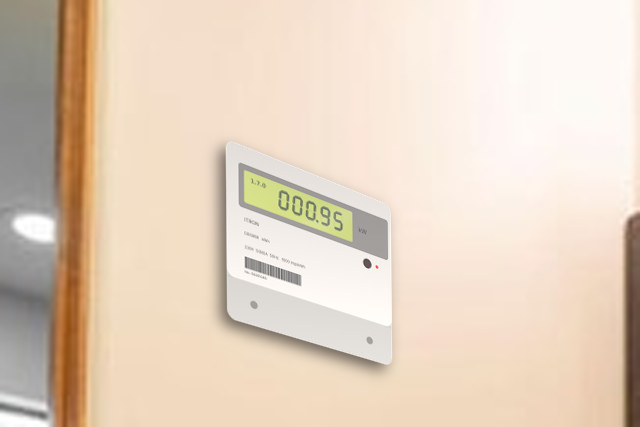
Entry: **0.95** kW
